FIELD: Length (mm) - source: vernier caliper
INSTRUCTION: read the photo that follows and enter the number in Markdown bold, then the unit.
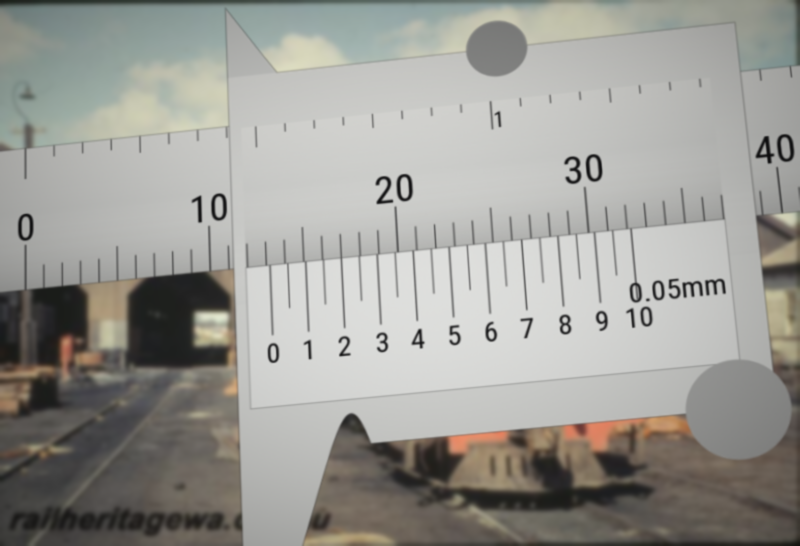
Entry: **13.2** mm
